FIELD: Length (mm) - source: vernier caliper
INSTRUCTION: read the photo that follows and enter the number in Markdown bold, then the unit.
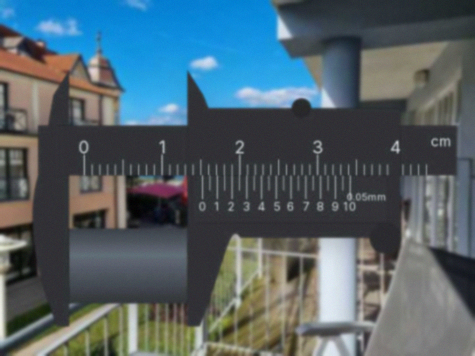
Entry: **15.2** mm
